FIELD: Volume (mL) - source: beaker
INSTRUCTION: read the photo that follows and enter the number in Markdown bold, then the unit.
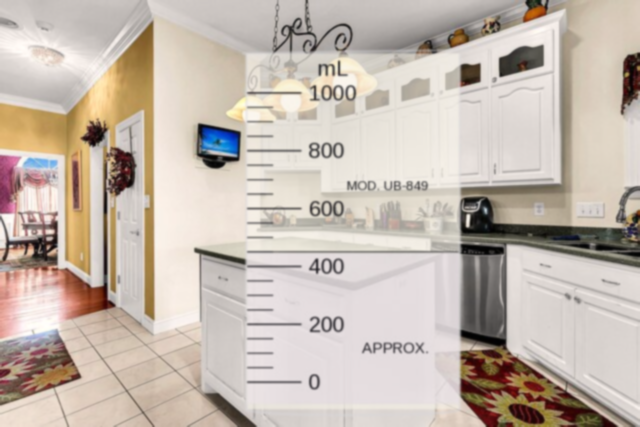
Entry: **450** mL
